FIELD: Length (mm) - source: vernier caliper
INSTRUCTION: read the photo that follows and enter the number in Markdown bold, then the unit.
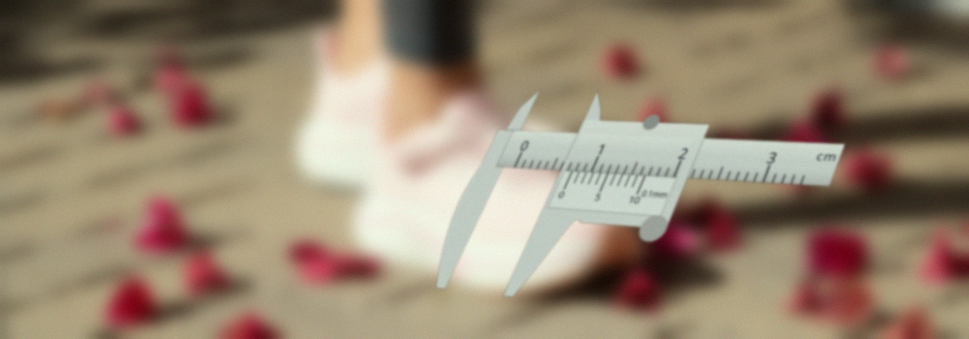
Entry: **7.6** mm
